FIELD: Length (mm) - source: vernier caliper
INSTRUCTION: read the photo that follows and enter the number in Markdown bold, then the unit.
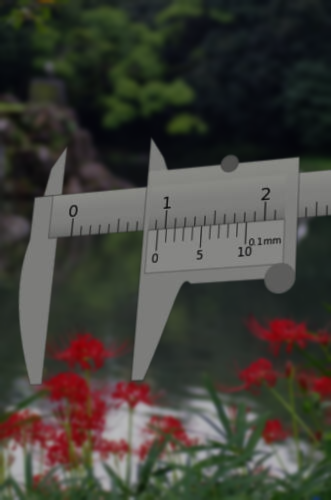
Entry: **9.2** mm
